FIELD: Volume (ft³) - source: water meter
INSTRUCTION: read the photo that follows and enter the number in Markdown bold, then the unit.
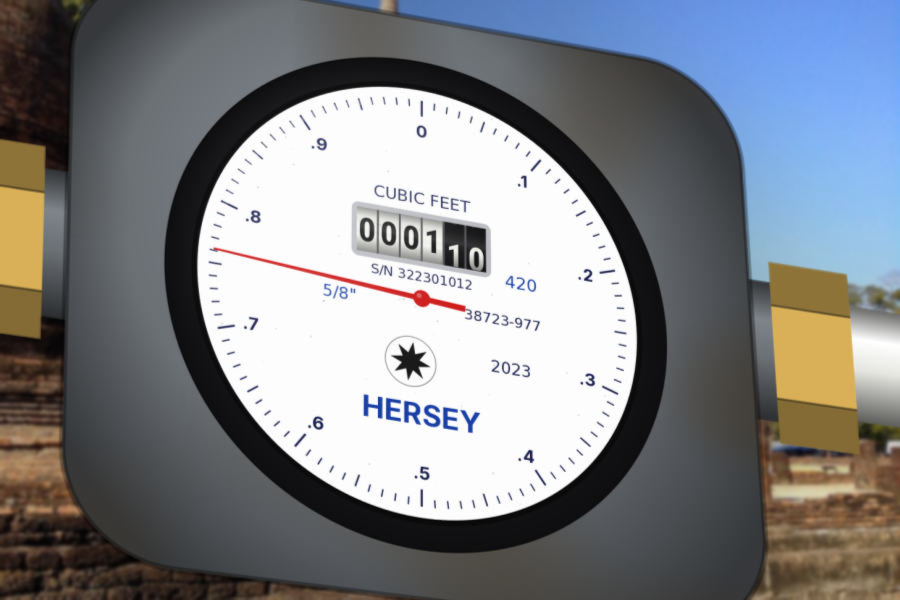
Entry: **109.76** ft³
